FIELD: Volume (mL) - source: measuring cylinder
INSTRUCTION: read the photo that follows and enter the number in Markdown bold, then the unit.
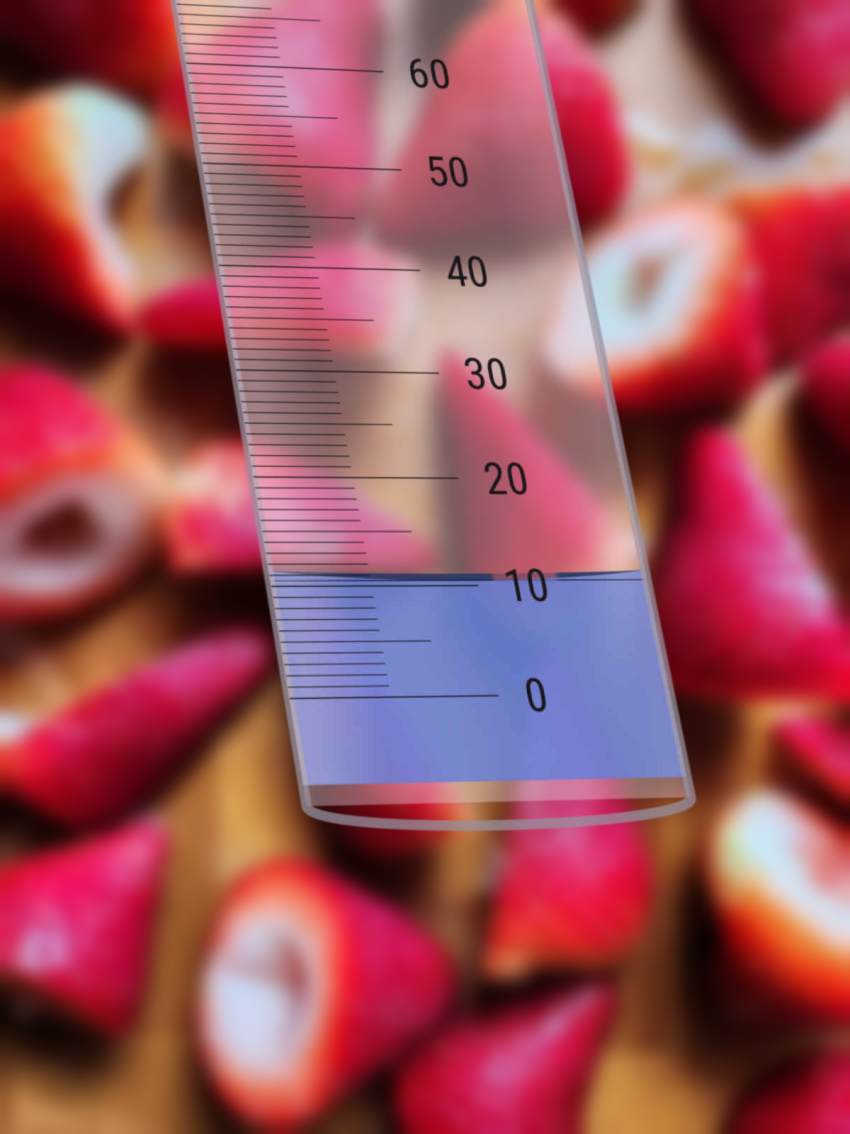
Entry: **10.5** mL
